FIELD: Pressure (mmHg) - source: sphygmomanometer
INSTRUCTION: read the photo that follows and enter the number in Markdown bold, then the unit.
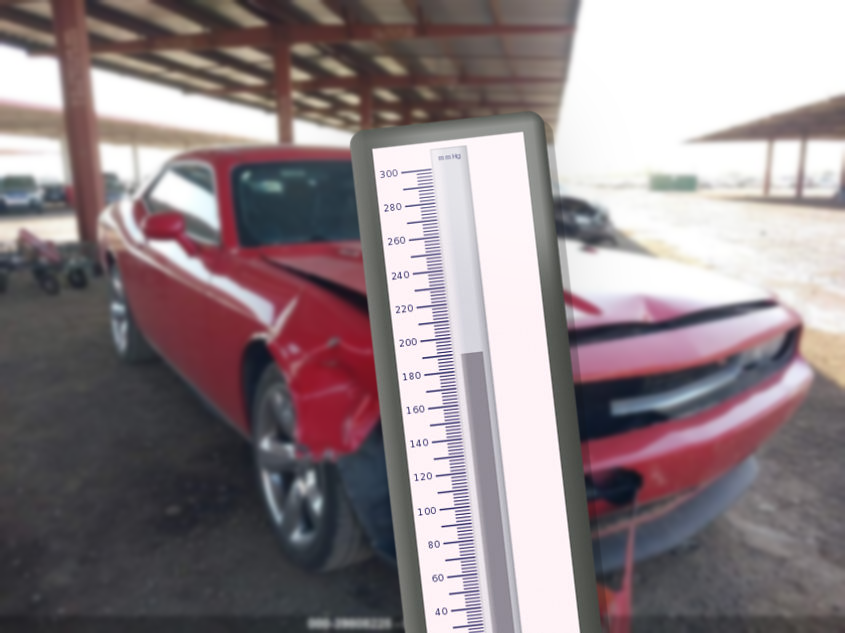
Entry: **190** mmHg
